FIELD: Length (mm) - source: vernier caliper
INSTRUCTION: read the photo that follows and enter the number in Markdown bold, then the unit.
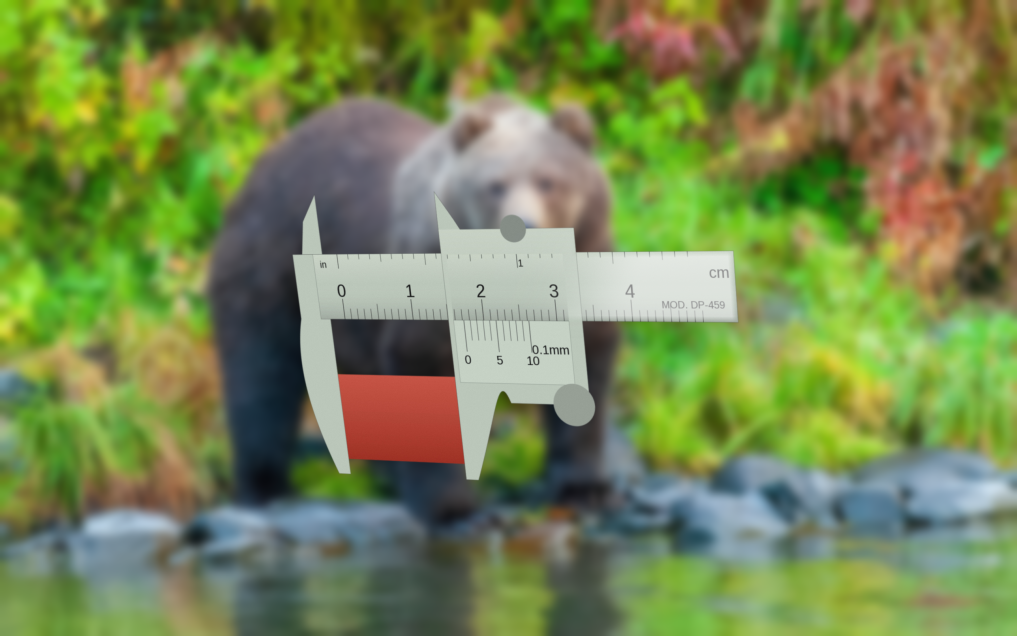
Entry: **17.2** mm
